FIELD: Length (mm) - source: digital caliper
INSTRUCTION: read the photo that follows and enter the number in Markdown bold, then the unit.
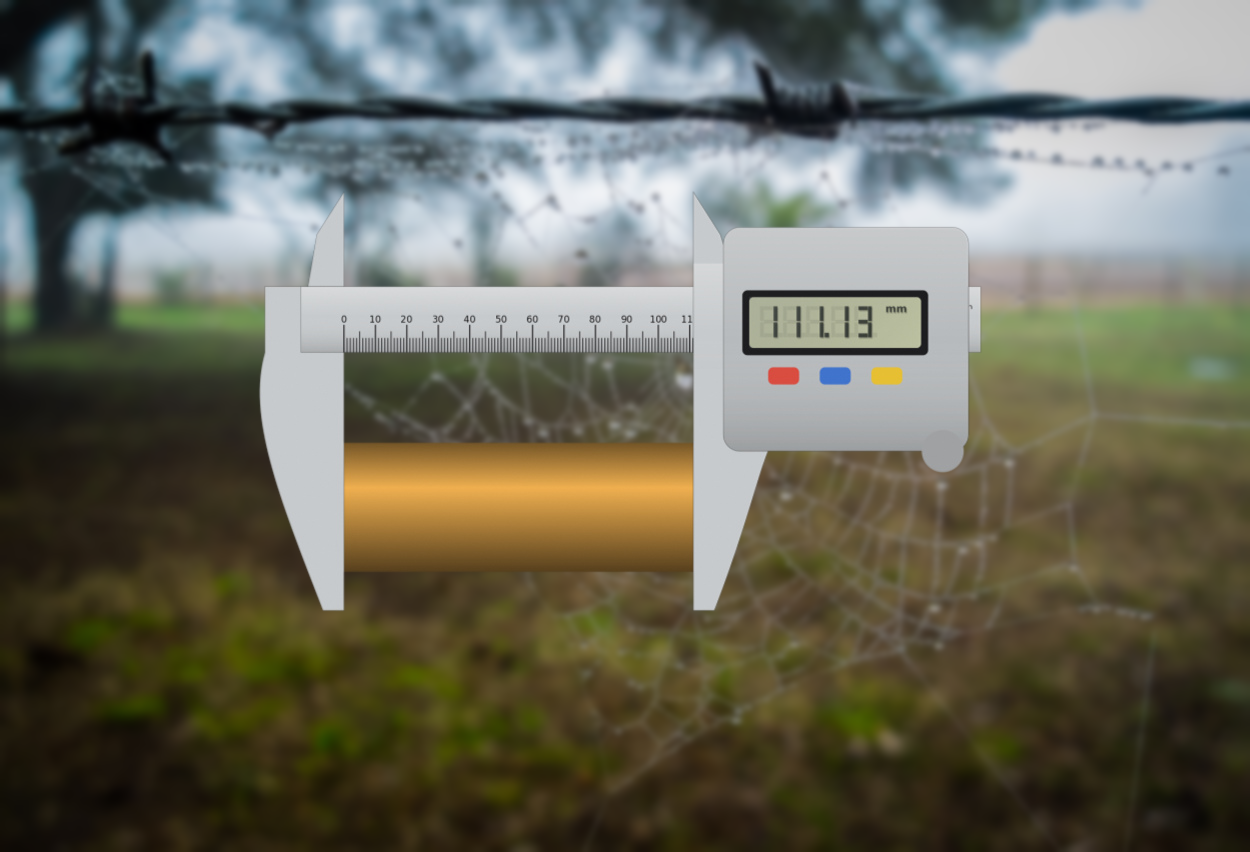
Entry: **111.13** mm
